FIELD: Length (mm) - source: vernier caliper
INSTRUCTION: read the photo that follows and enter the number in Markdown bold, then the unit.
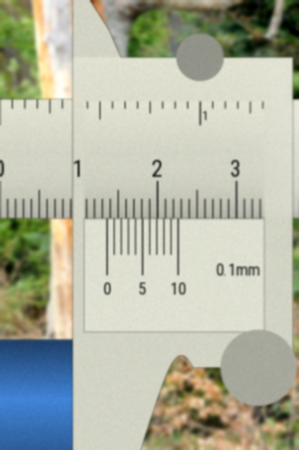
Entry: **13.6** mm
